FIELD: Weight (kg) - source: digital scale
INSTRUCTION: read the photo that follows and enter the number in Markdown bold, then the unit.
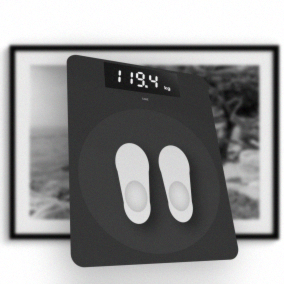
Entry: **119.4** kg
